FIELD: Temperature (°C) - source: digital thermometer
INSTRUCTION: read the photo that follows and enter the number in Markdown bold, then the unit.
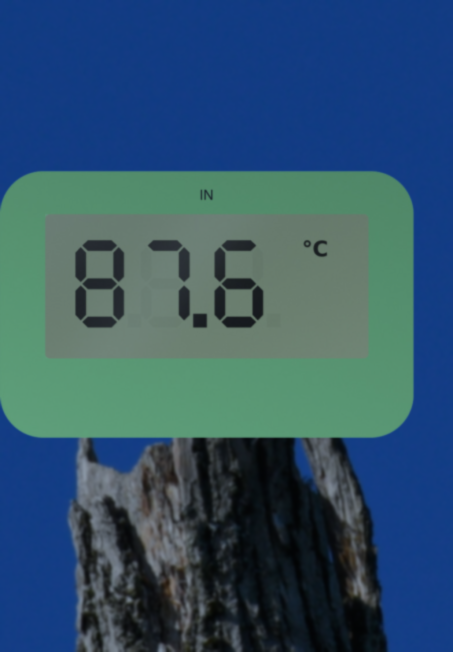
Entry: **87.6** °C
